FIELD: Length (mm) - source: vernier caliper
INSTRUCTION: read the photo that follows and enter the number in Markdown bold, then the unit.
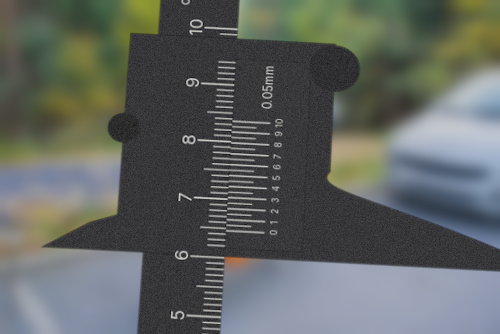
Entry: **64.6** mm
